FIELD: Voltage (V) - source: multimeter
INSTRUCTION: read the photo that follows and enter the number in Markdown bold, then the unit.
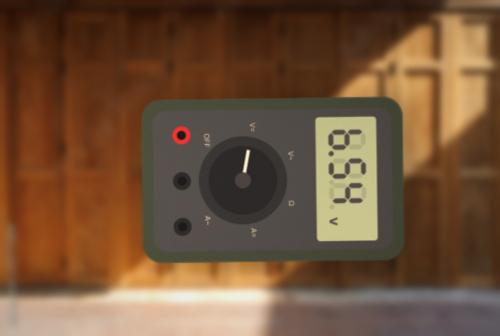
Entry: **6.54** V
